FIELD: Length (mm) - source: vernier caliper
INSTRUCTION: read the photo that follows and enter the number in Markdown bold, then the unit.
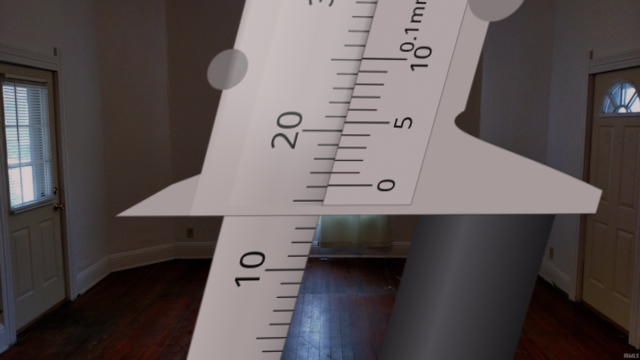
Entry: **16.1** mm
